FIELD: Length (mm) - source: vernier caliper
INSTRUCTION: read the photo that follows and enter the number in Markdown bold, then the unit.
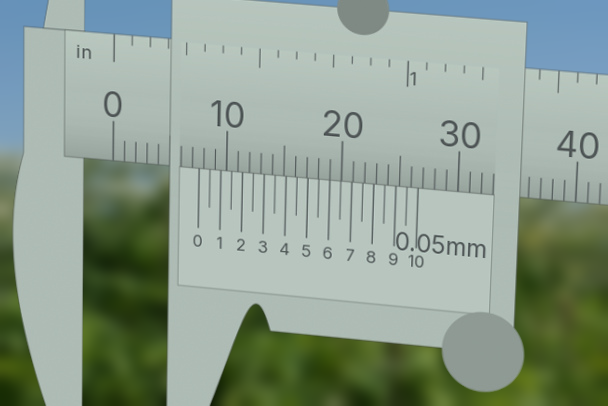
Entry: **7.6** mm
